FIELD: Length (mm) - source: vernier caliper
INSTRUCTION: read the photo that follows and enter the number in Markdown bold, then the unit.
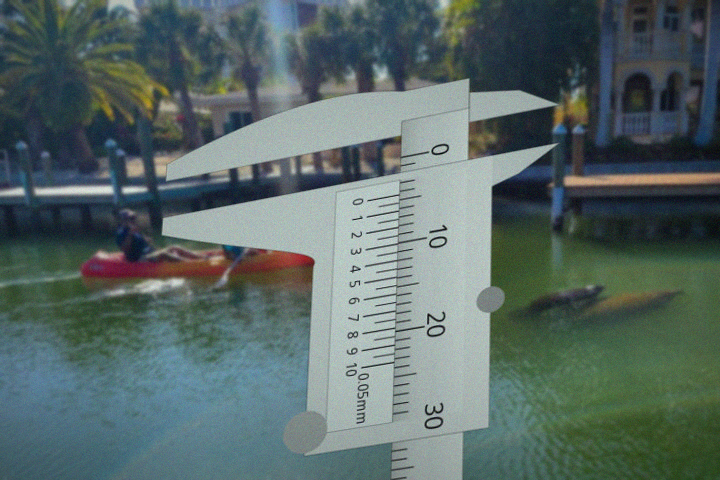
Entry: **4.4** mm
